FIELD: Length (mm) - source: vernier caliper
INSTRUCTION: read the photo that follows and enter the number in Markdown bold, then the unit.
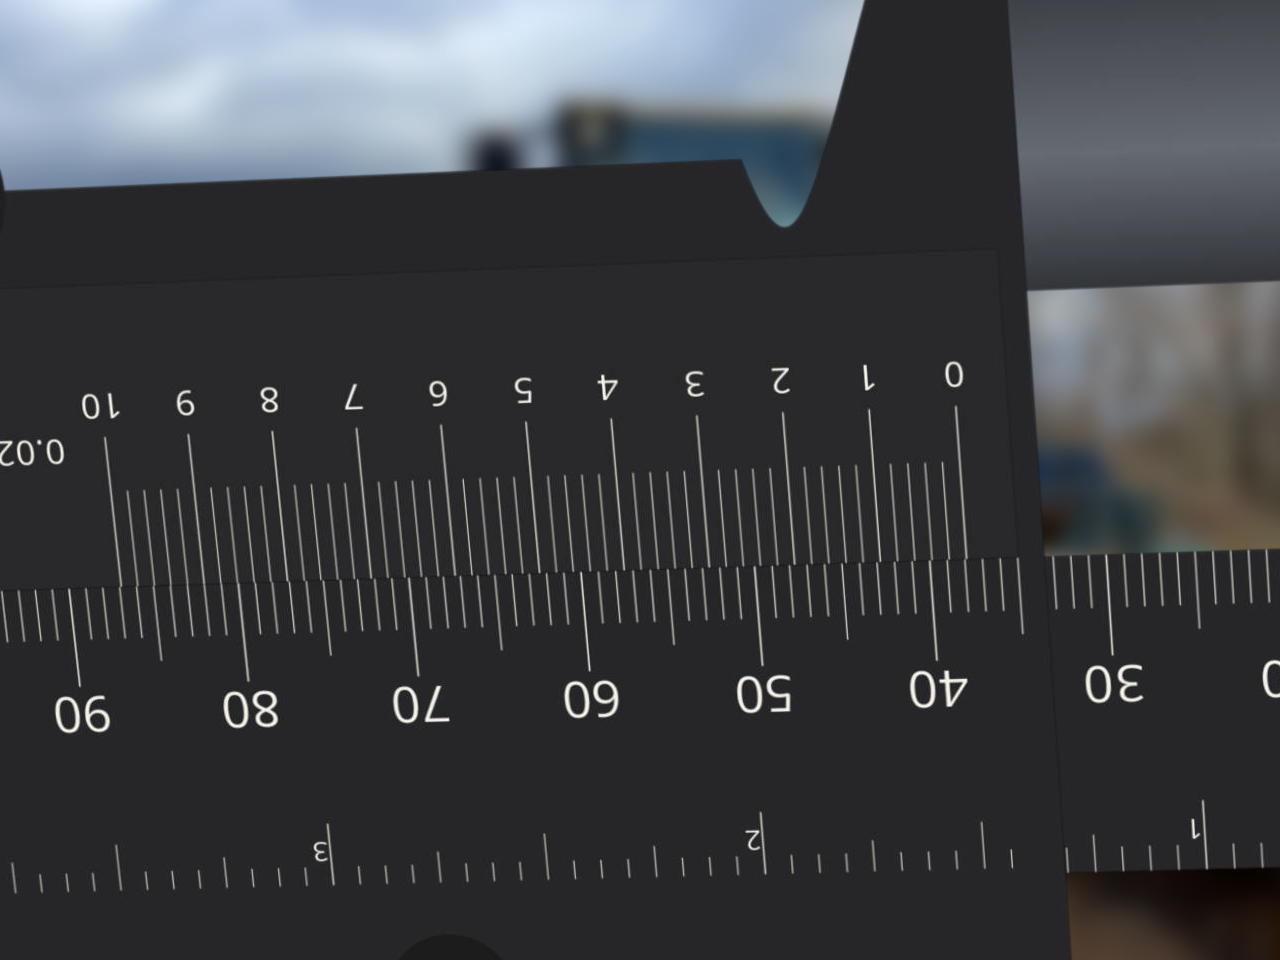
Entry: **37.9** mm
